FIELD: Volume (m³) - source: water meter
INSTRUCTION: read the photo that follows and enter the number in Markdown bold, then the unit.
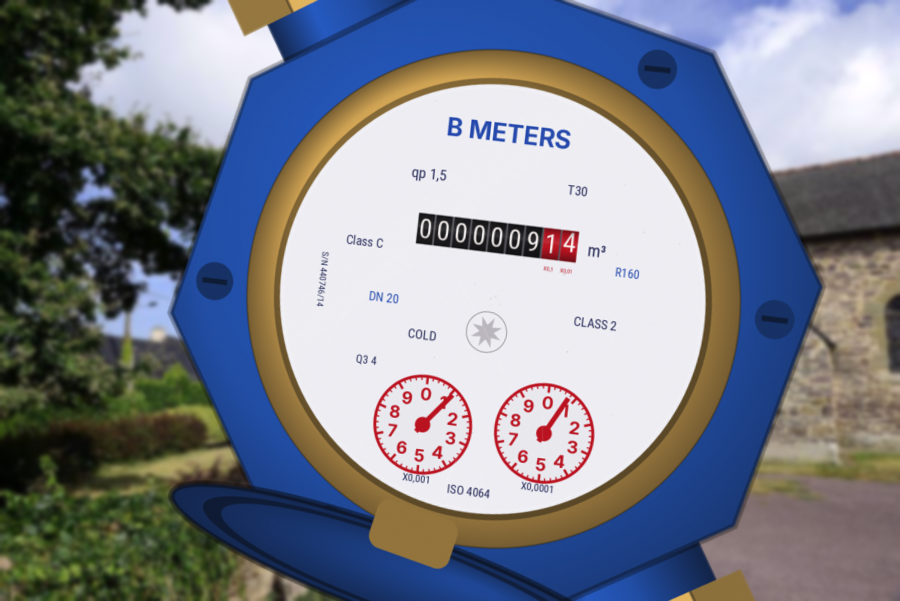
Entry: **9.1410** m³
